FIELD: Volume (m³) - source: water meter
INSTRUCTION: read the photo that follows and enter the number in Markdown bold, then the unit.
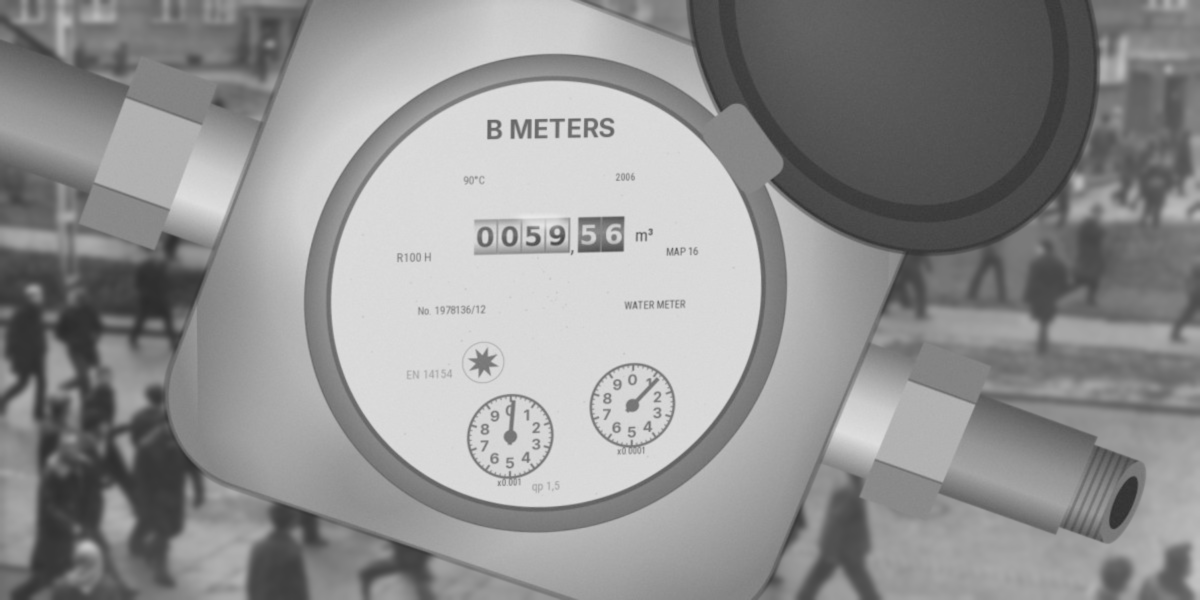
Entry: **59.5601** m³
